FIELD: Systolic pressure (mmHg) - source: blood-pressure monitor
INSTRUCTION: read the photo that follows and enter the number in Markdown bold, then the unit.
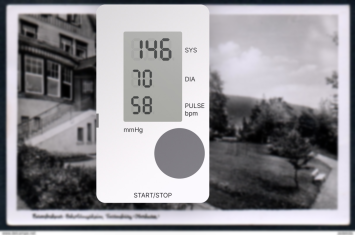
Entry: **146** mmHg
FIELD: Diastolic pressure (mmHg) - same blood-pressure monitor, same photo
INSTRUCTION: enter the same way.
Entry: **70** mmHg
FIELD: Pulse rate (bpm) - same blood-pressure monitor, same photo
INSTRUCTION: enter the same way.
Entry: **58** bpm
